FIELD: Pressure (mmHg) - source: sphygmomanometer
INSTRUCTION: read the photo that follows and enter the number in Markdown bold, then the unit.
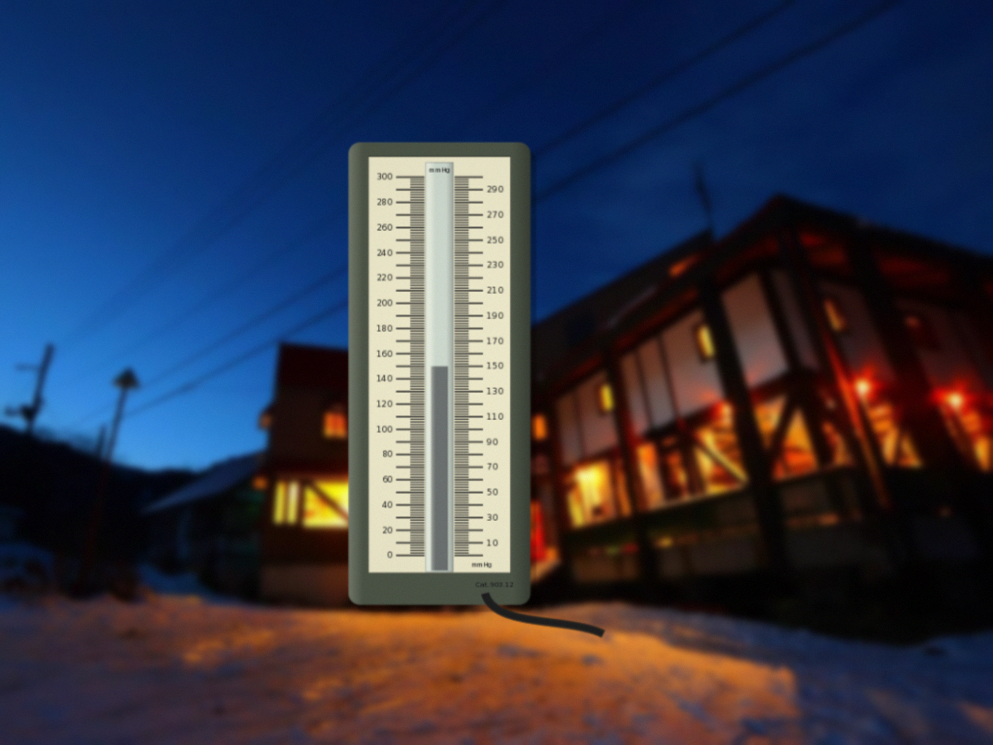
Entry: **150** mmHg
